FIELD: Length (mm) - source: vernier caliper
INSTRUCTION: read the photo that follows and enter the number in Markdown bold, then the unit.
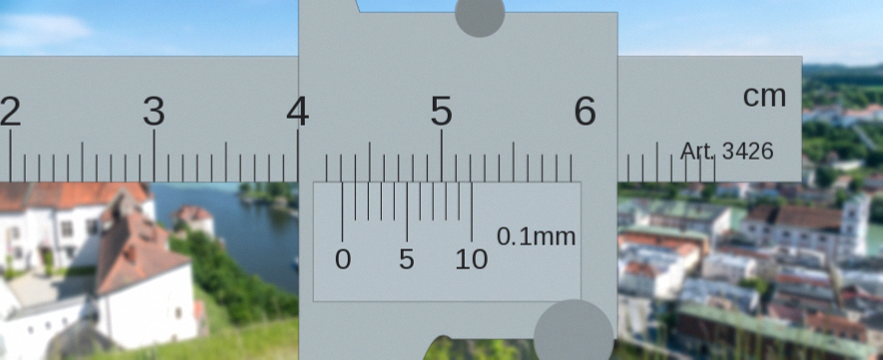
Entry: **43.1** mm
